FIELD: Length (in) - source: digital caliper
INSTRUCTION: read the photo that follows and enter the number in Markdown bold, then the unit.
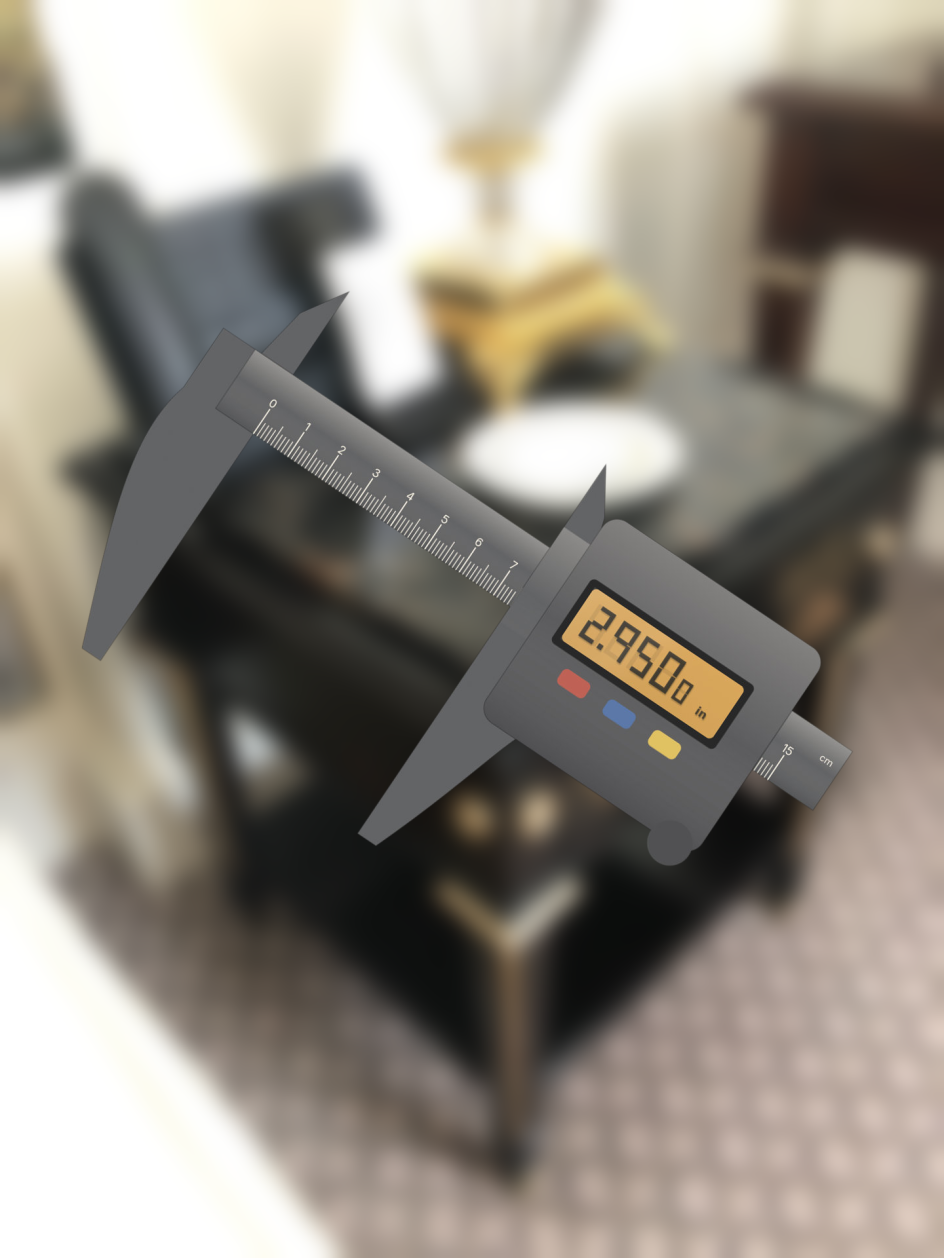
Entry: **2.9500** in
